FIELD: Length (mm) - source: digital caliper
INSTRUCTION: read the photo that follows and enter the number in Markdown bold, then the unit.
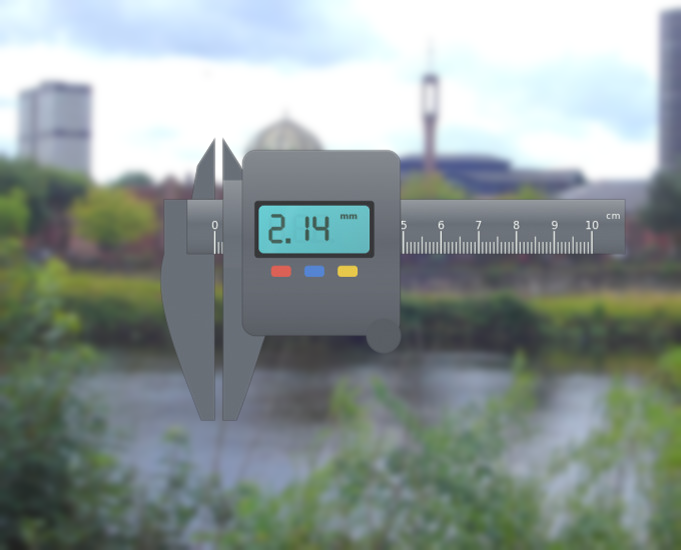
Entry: **2.14** mm
